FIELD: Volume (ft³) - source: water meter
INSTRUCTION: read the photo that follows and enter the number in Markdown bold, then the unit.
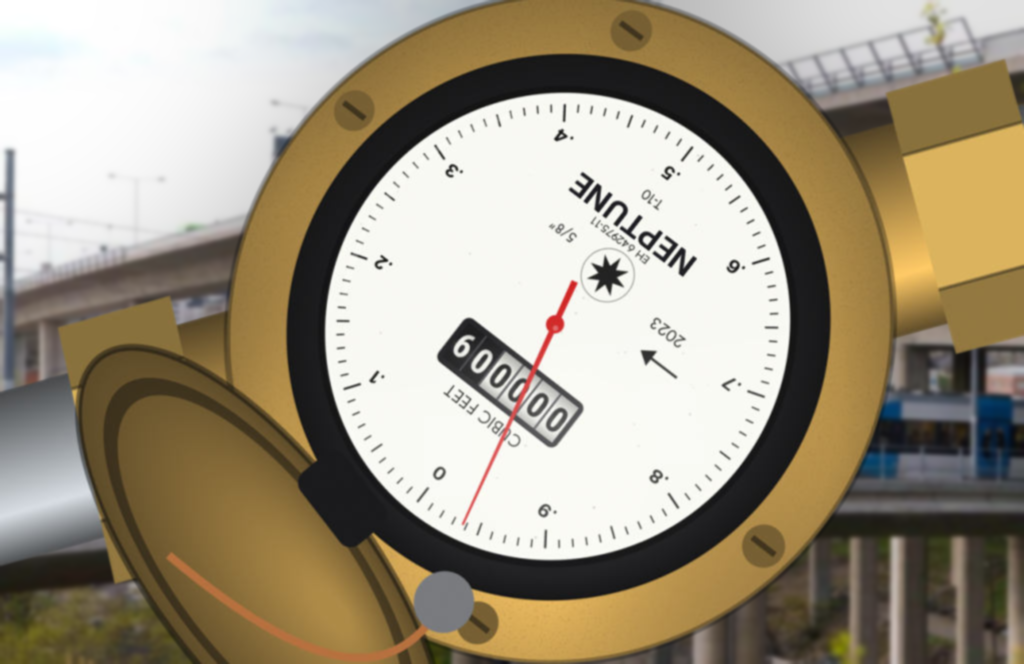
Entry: **8.96** ft³
